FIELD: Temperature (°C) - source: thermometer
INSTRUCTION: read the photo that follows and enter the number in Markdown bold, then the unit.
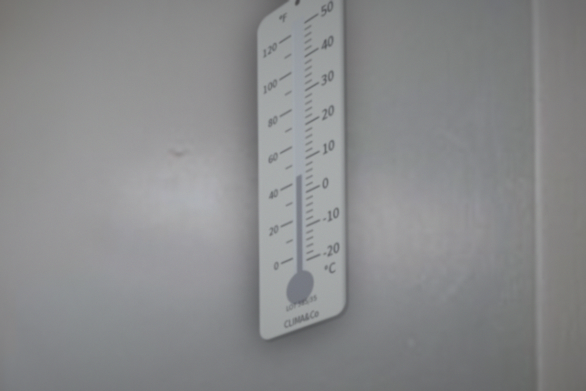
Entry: **6** °C
